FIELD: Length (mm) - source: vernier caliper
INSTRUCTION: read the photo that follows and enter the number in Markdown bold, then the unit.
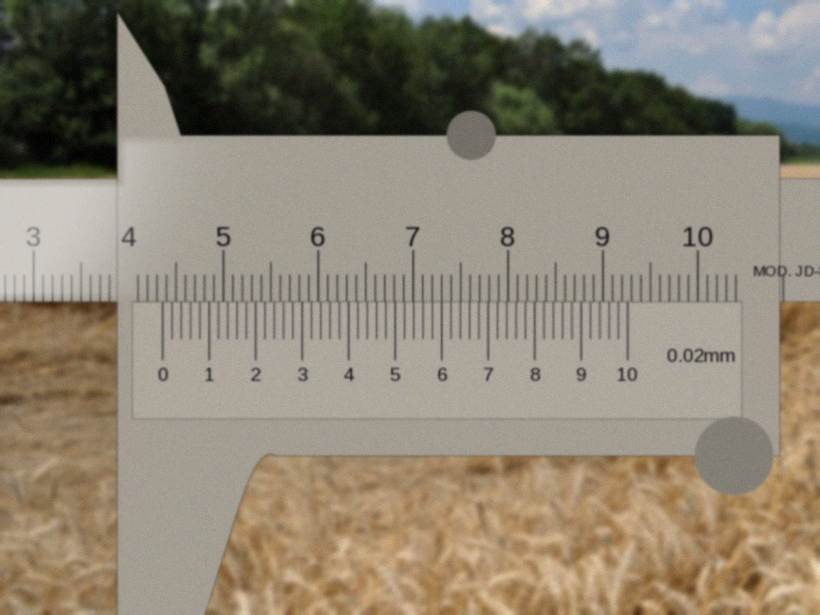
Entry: **43.6** mm
